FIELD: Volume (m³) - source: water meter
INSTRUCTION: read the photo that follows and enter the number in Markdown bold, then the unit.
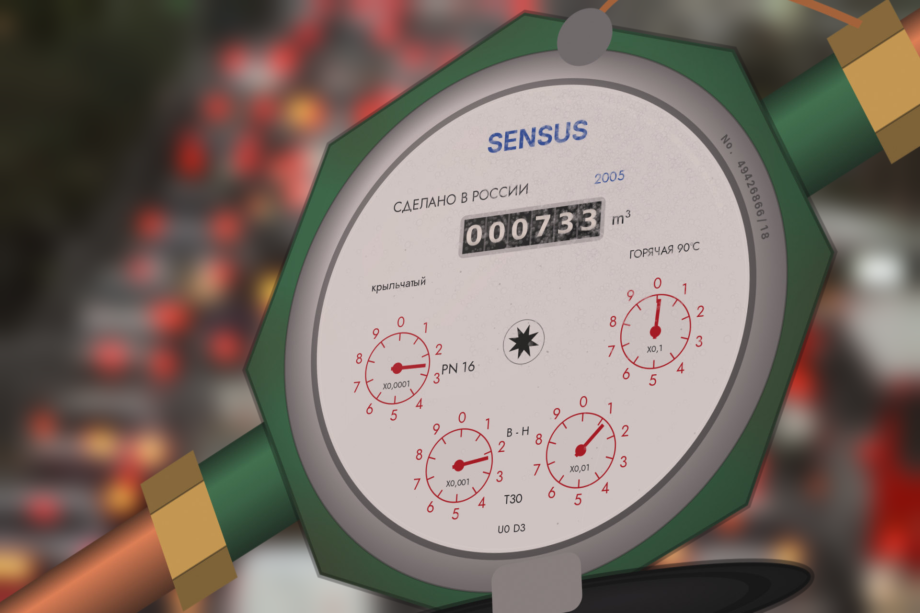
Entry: **733.0122** m³
